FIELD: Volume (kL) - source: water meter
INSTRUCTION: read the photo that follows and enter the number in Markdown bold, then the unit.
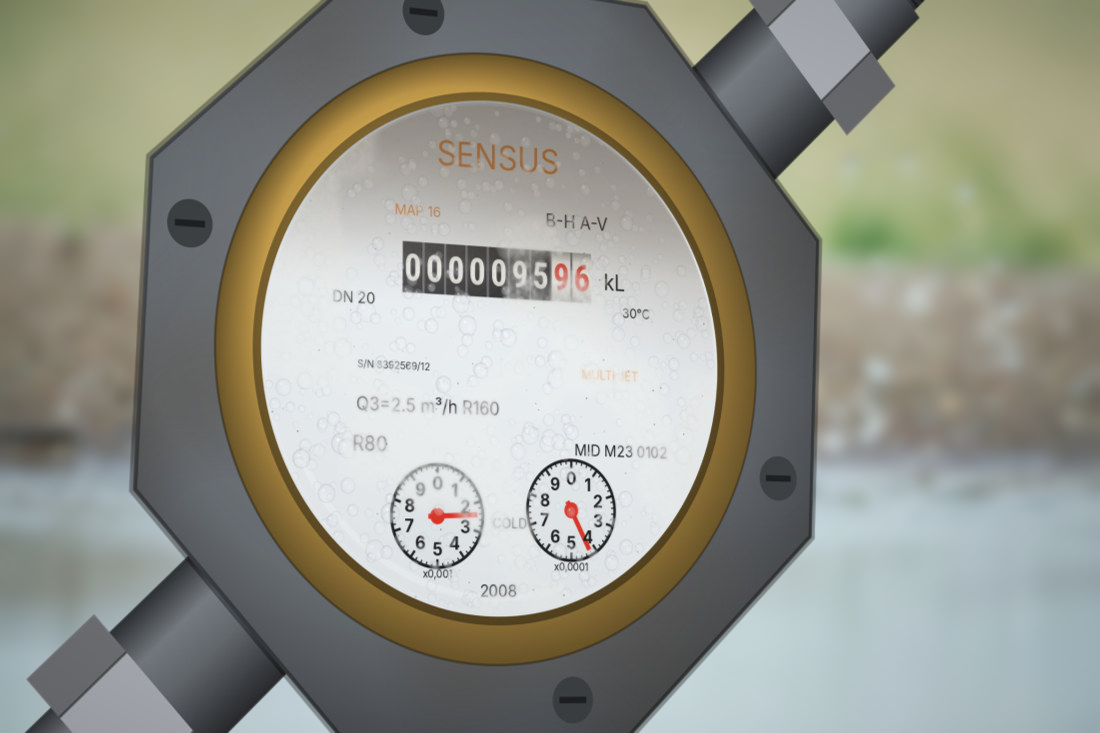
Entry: **95.9624** kL
